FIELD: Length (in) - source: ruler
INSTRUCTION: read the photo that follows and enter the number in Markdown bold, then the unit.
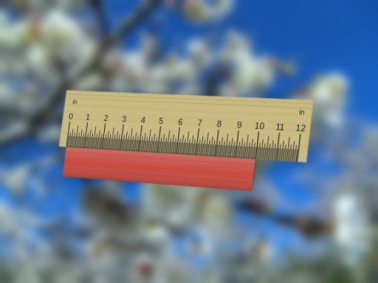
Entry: **10** in
